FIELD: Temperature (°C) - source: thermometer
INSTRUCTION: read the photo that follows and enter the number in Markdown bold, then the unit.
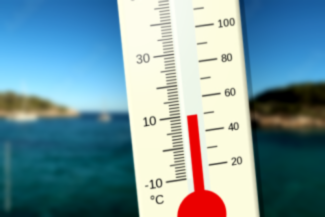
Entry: **10** °C
